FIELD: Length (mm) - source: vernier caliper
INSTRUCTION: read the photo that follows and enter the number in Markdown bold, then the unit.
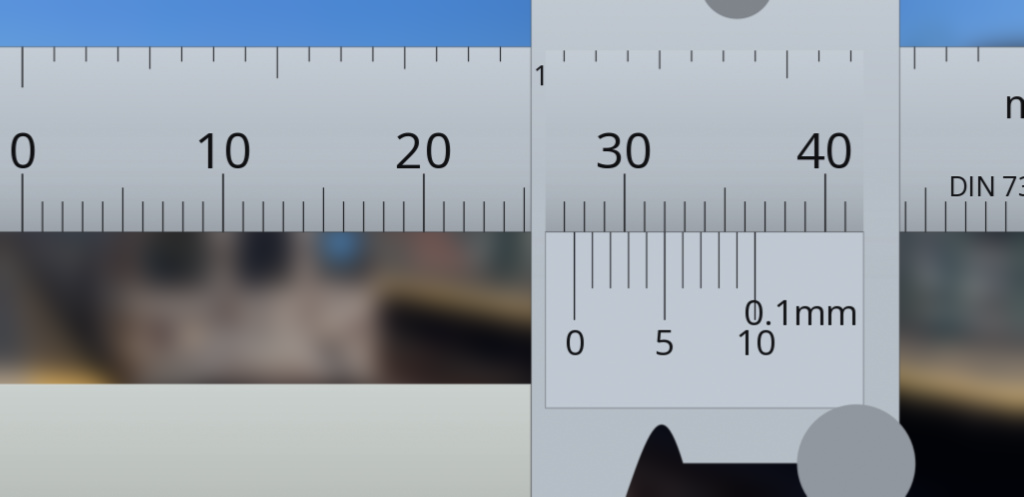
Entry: **27.5** mm
